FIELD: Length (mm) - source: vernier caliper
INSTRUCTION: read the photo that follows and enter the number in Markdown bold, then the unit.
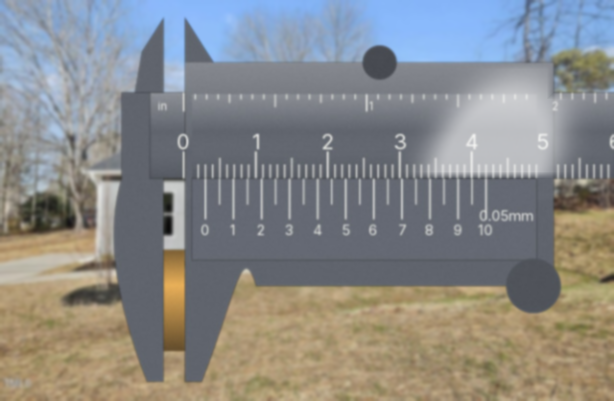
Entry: **3.0** mm
